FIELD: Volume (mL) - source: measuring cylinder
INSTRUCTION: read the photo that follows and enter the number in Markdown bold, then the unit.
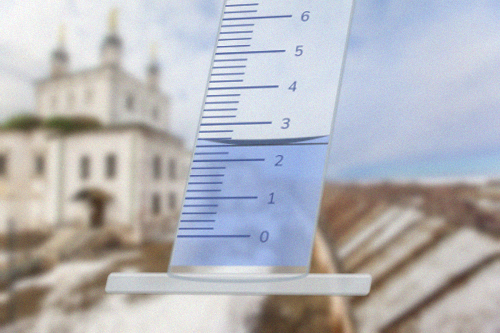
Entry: **2.4** mL
